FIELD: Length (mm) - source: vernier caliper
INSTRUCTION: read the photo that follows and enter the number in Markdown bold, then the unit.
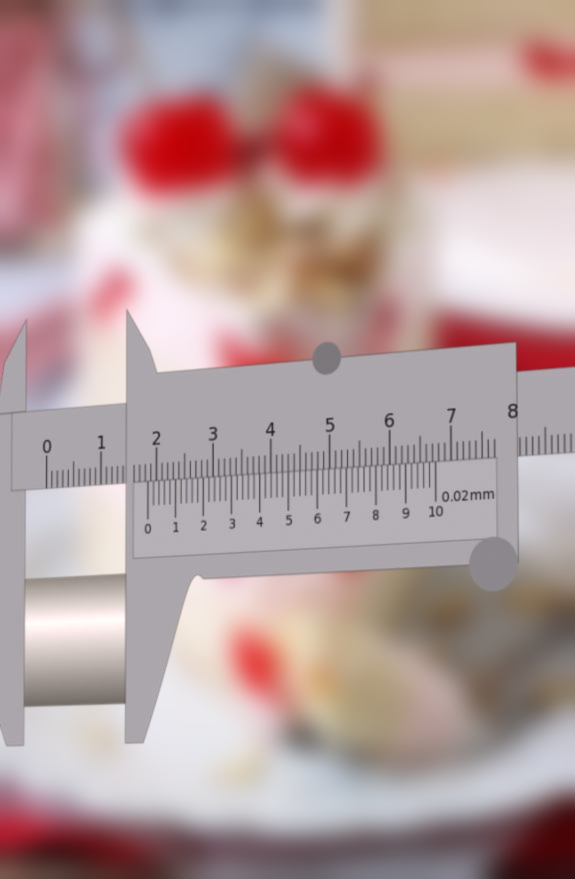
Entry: **18.5** mm
